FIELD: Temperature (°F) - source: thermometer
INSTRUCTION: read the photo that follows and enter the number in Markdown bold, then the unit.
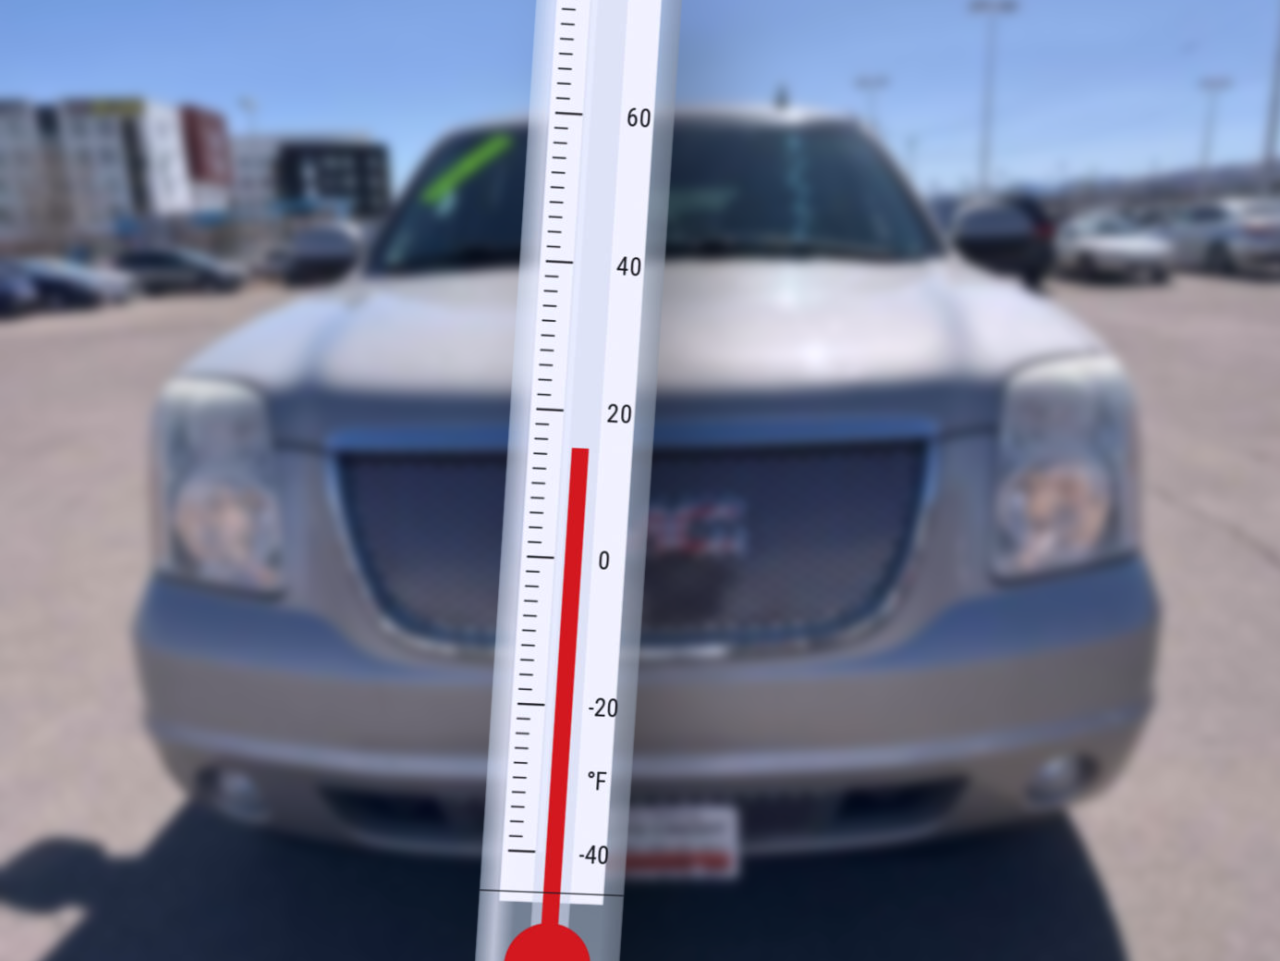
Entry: **15** °F
